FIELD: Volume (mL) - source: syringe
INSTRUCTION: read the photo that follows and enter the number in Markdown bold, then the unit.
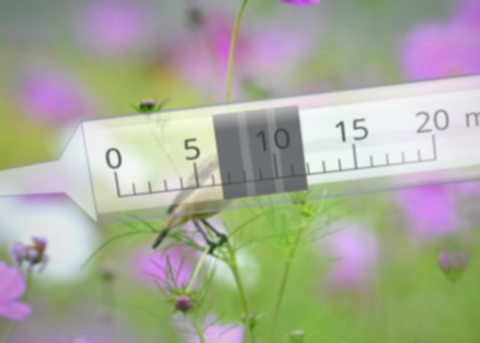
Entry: **6.5** mL
